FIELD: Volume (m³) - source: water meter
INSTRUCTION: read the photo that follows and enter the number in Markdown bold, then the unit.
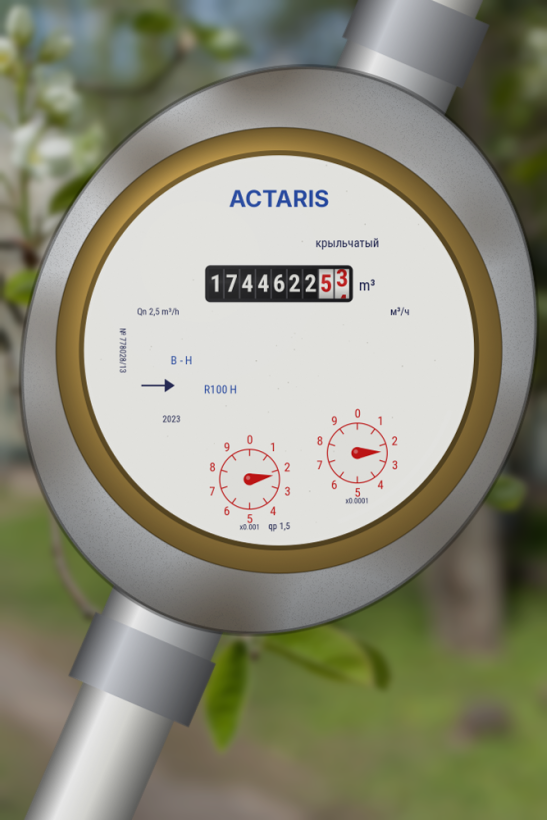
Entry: **1744622.5322** m³
